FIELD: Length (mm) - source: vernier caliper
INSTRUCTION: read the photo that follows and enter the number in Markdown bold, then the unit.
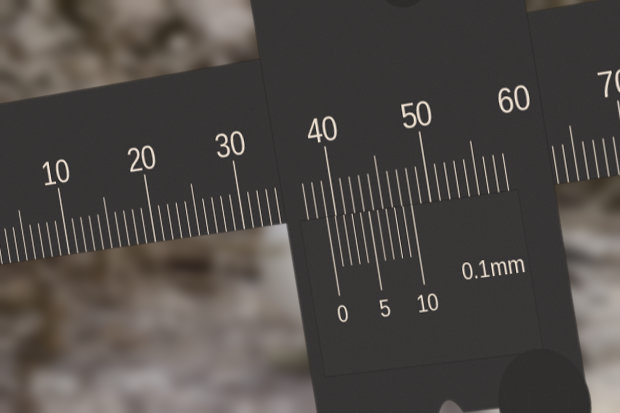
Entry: **39.0** mm
